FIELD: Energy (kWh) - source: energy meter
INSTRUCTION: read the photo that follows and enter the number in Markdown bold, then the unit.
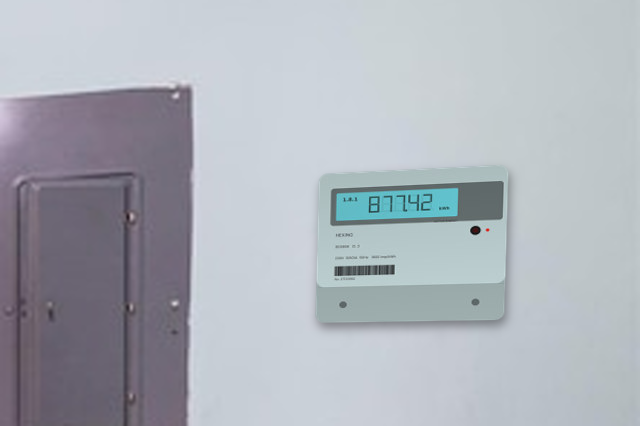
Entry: **877.42** kWh
